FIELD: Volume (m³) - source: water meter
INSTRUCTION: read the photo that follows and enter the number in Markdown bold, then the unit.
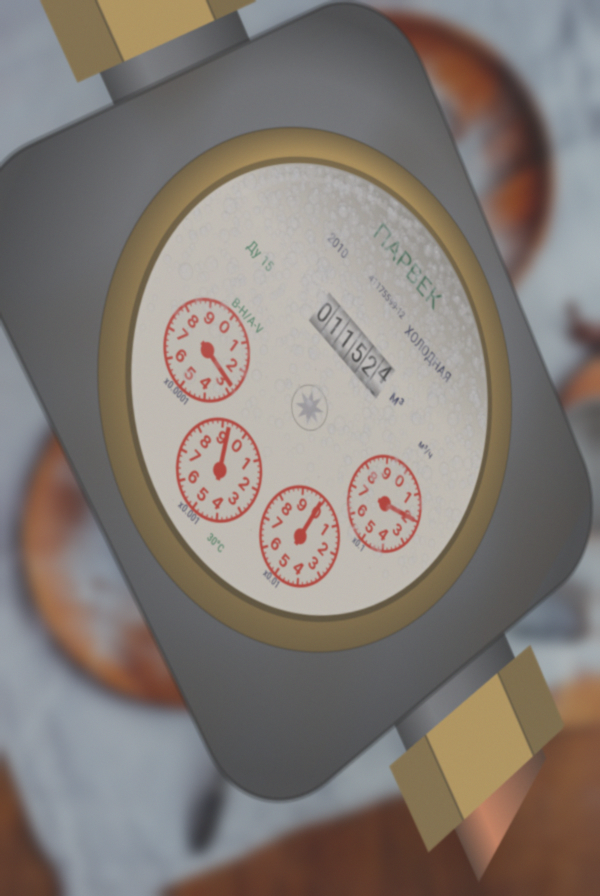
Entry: **11524.1992** m³
